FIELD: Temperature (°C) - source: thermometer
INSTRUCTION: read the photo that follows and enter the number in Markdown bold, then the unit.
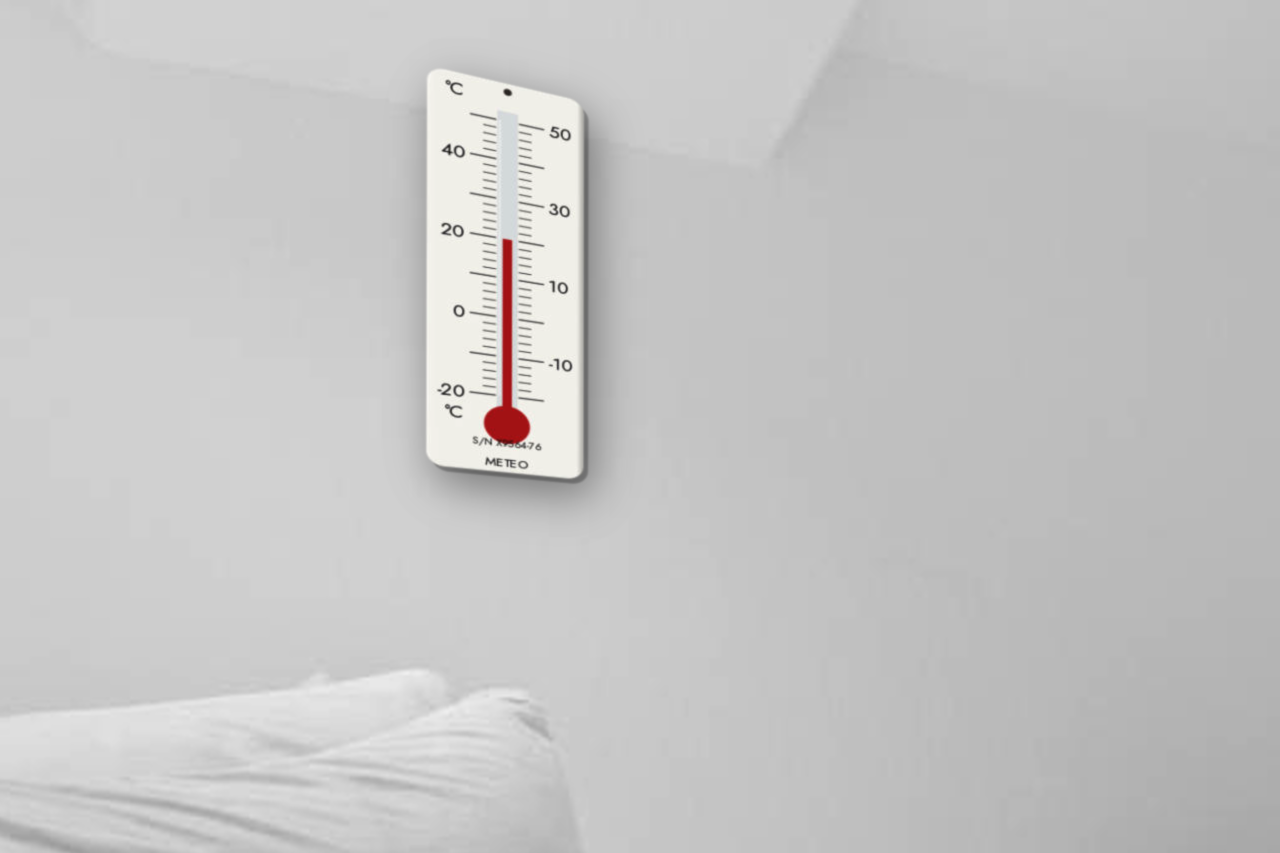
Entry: **20** °C
